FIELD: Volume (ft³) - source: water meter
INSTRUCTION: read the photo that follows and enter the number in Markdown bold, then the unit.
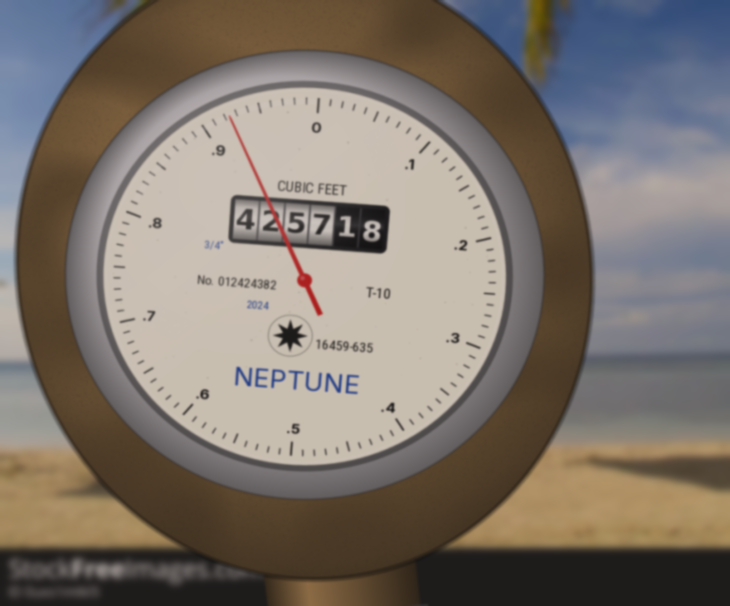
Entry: **425717.92** ft³
